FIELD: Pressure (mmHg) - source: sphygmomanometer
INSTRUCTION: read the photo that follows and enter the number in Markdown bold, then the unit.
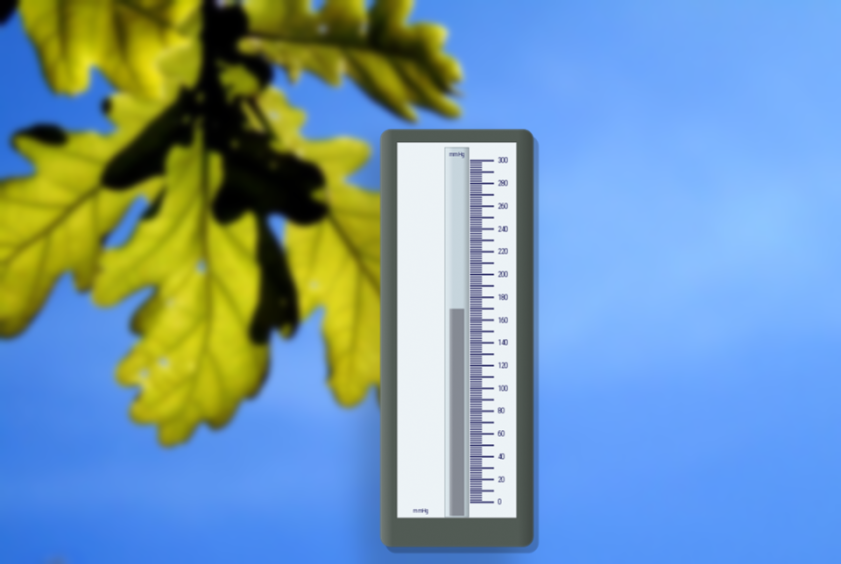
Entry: **170** mmHg
